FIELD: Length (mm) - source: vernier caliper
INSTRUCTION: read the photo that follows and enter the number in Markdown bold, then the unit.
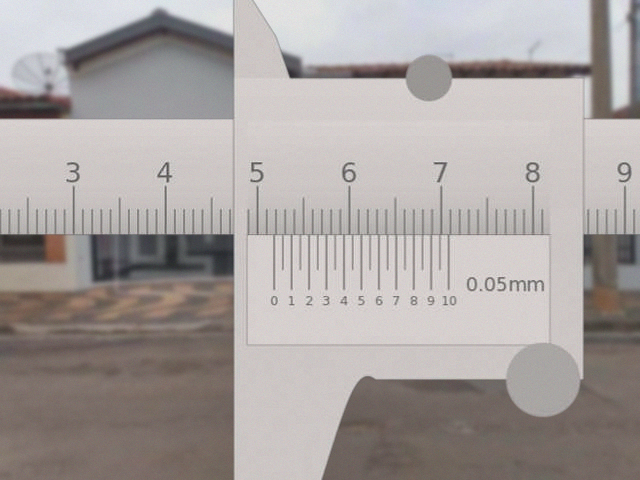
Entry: **51.8** mm
